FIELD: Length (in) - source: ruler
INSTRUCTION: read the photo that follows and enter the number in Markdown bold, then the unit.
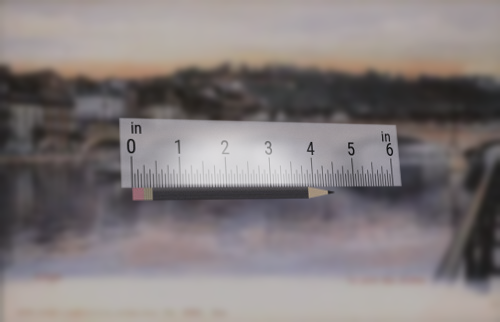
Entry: **4.5** in
